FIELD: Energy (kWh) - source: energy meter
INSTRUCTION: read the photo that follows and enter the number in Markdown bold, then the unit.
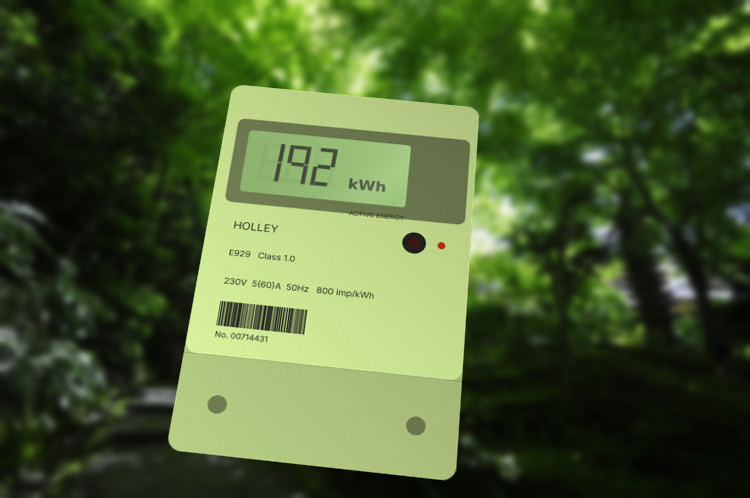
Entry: **192** kWh
